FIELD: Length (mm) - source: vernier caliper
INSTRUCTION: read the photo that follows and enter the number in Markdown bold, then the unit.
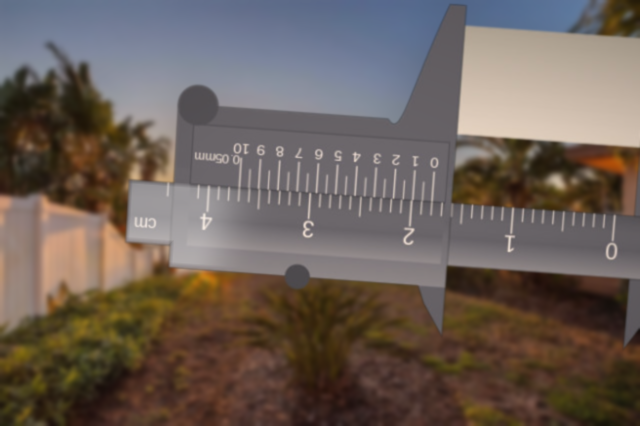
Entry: **18.0** mm
